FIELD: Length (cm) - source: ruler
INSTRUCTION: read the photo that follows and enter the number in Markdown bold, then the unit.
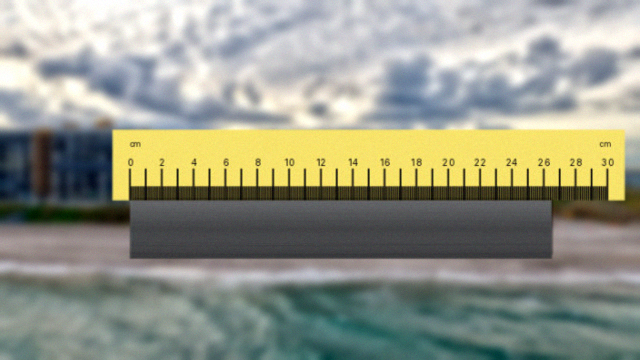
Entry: **26.5** cm
